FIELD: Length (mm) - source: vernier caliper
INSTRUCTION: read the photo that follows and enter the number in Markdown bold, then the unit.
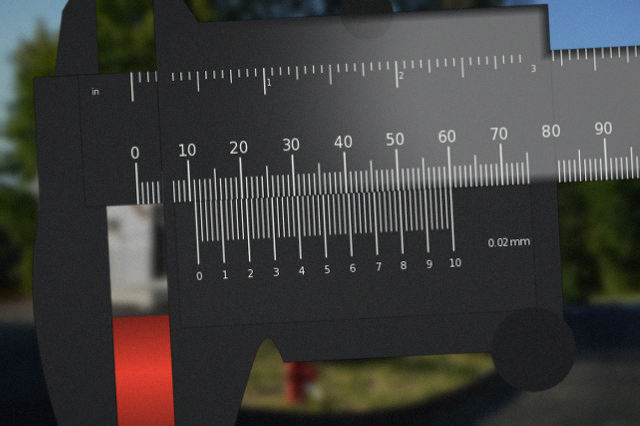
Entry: **11.0** mm
